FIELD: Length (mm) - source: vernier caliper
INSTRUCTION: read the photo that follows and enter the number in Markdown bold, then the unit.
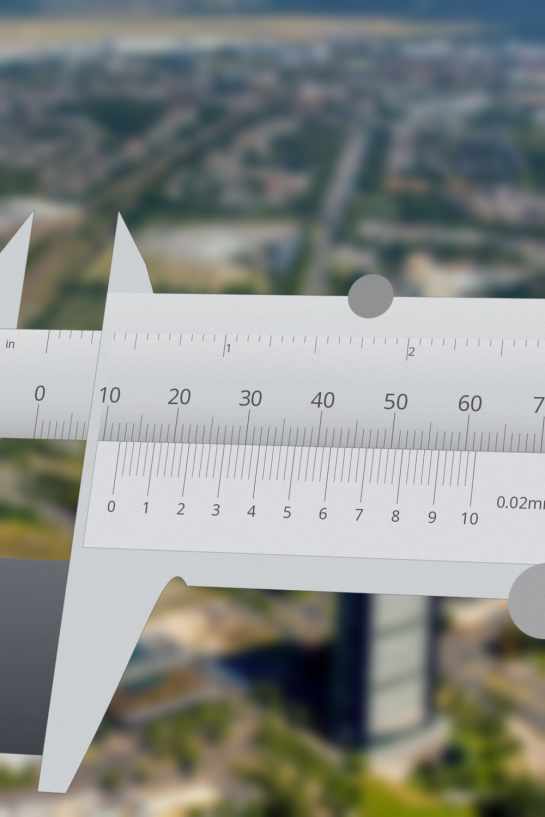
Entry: **12.4** mm
